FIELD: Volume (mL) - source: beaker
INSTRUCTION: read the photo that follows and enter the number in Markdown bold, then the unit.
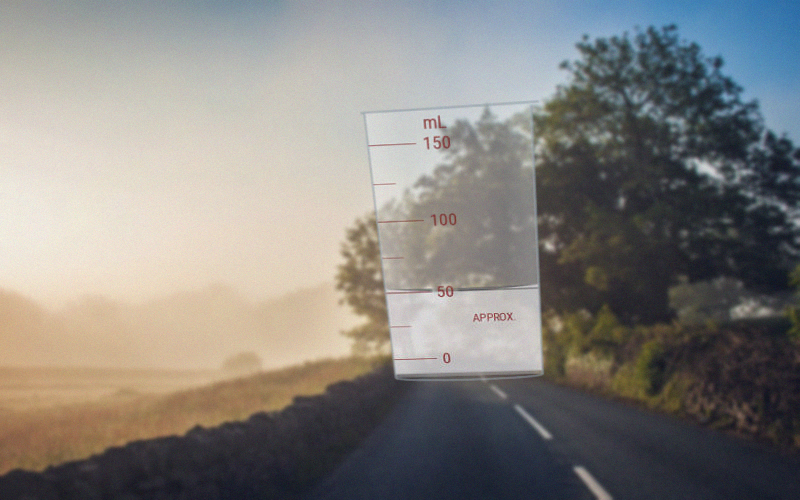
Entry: **50** mL
